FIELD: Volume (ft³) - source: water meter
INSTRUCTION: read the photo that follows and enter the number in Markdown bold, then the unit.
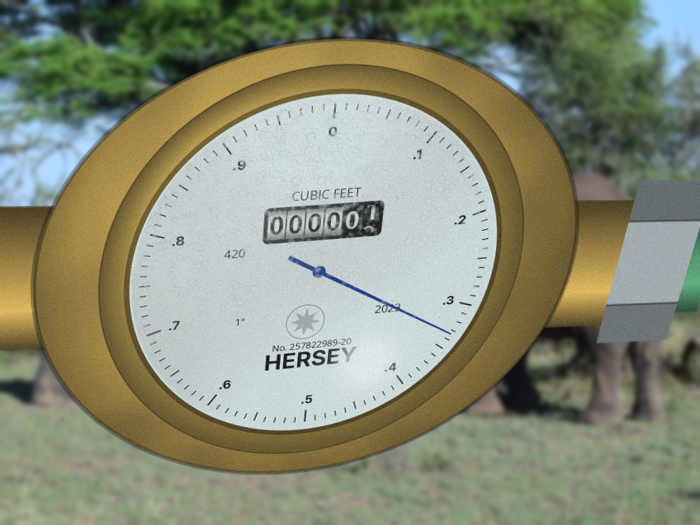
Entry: **1.33** ft³
